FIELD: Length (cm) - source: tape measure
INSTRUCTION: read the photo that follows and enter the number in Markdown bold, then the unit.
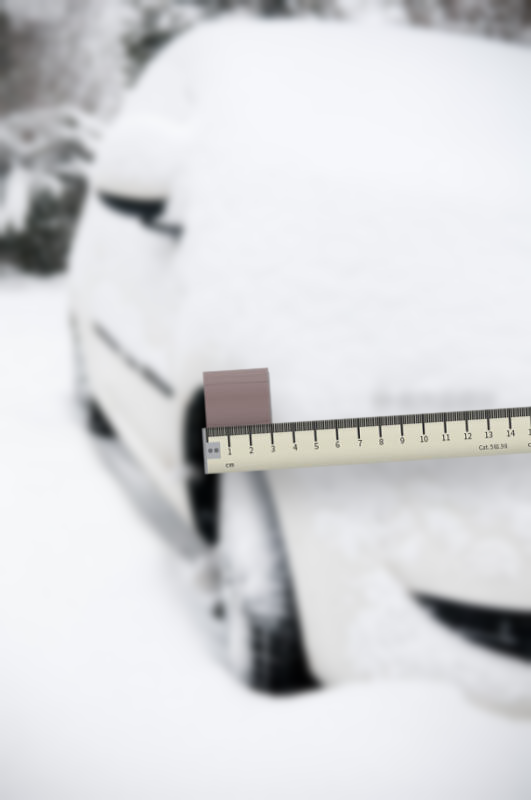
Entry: **3** cm
